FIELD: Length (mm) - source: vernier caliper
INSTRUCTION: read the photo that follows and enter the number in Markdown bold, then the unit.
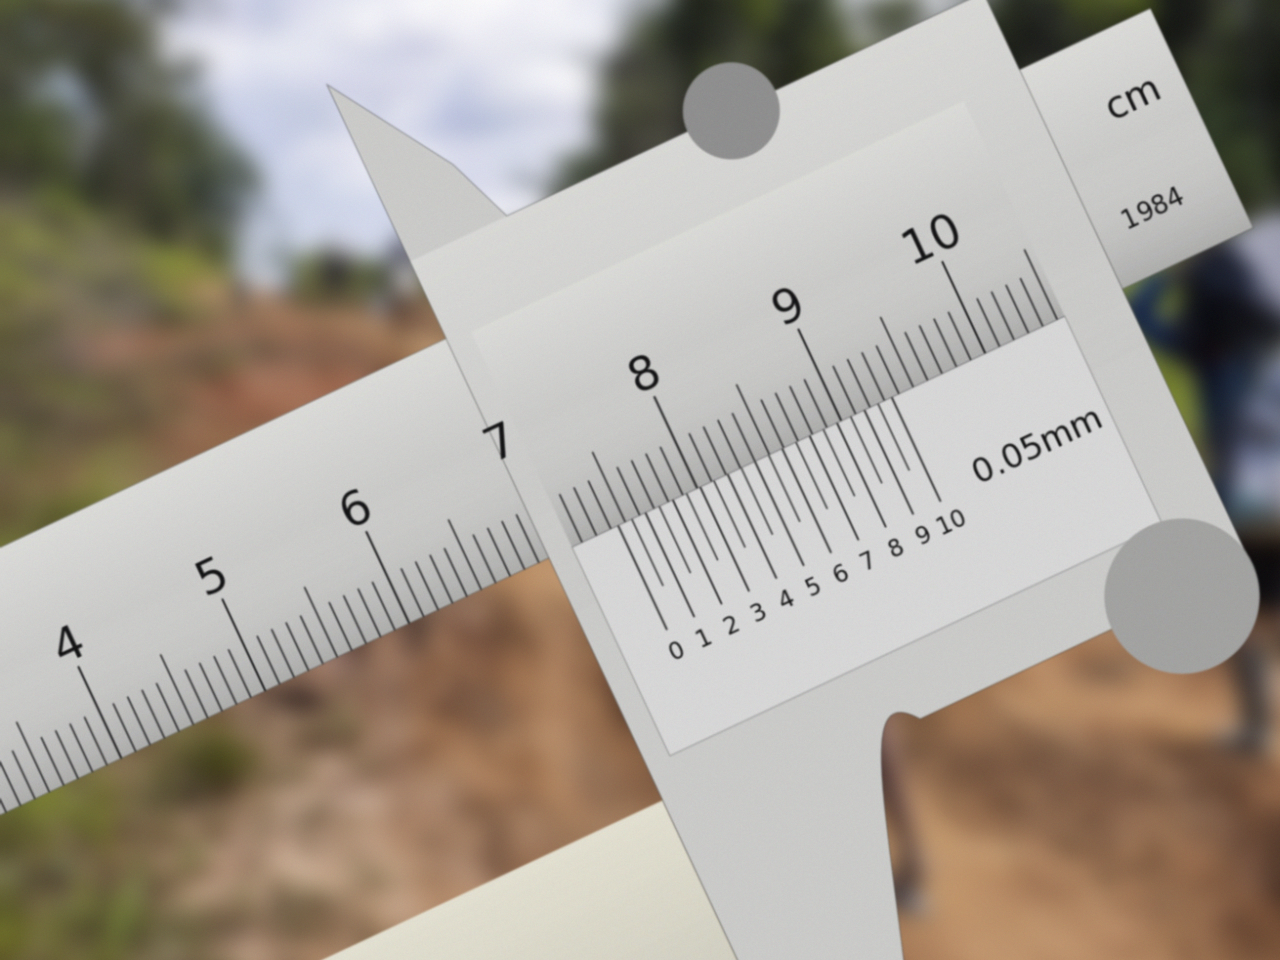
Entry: **74.5** mm
